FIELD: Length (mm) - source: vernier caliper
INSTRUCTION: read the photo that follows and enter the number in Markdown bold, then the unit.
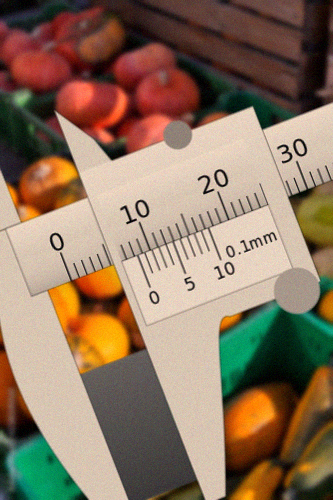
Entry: **8.4** mm
